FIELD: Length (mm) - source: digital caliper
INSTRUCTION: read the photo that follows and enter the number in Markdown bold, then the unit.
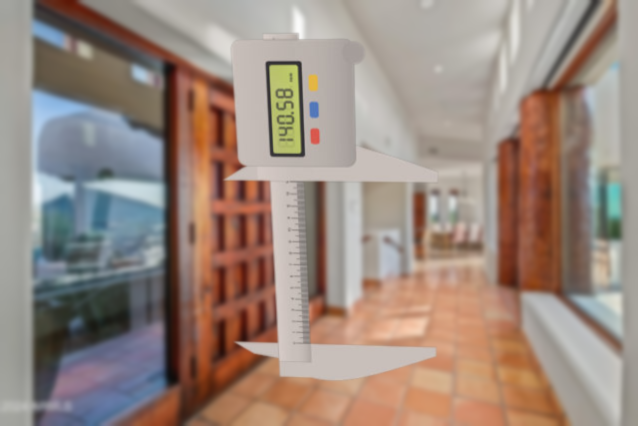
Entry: **140.58** mm
